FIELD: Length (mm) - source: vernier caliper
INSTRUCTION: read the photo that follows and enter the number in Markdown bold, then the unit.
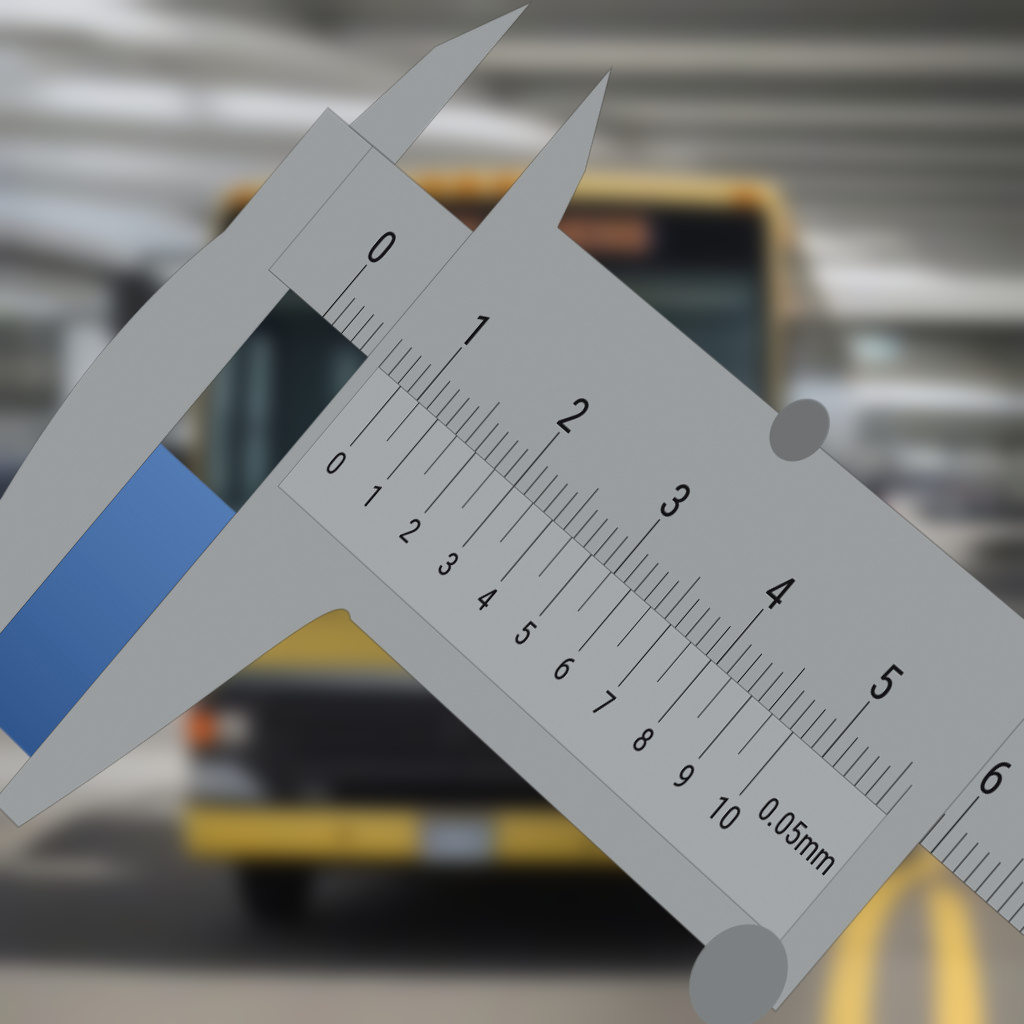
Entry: **8.3** mm
